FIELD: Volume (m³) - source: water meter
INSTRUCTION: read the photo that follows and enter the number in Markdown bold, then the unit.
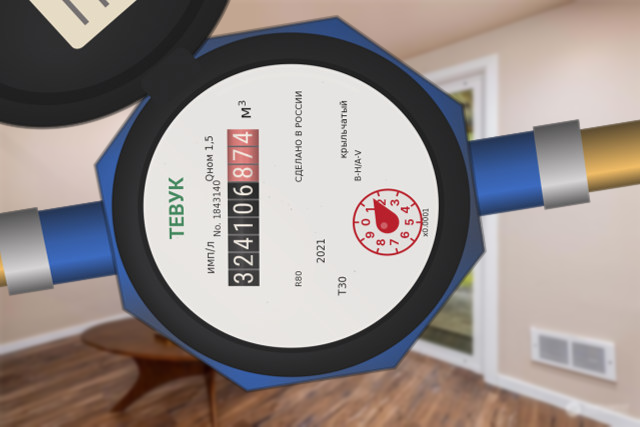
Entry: **324106.8741** m³
